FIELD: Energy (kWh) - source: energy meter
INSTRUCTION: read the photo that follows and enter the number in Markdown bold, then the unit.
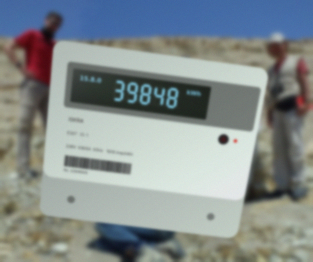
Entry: **39848** kWh
